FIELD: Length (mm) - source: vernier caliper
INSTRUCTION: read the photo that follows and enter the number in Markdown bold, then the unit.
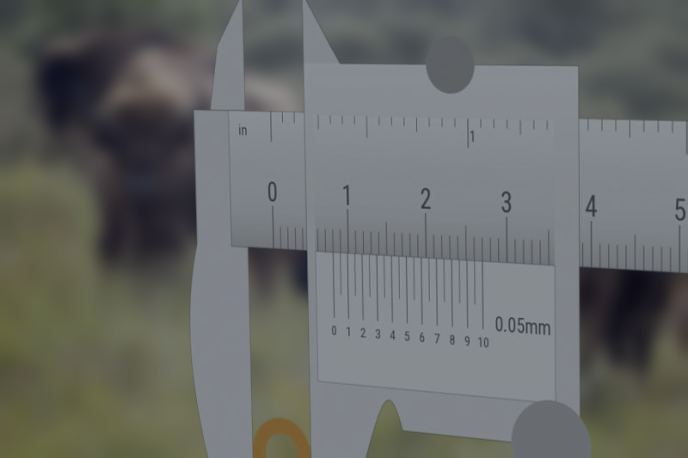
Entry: **8.0** mm
